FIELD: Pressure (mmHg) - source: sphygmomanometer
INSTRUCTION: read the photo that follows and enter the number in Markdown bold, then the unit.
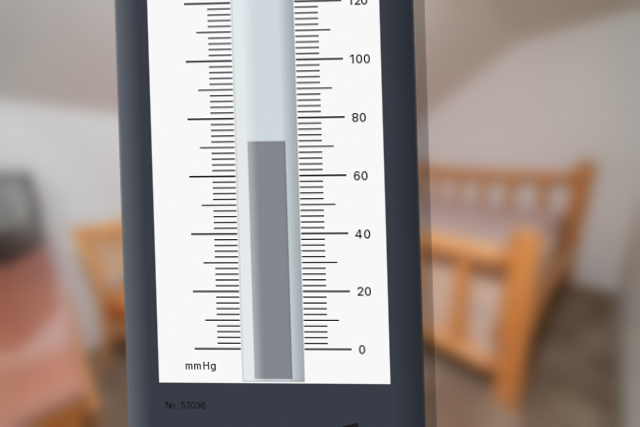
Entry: **72** mmHg
